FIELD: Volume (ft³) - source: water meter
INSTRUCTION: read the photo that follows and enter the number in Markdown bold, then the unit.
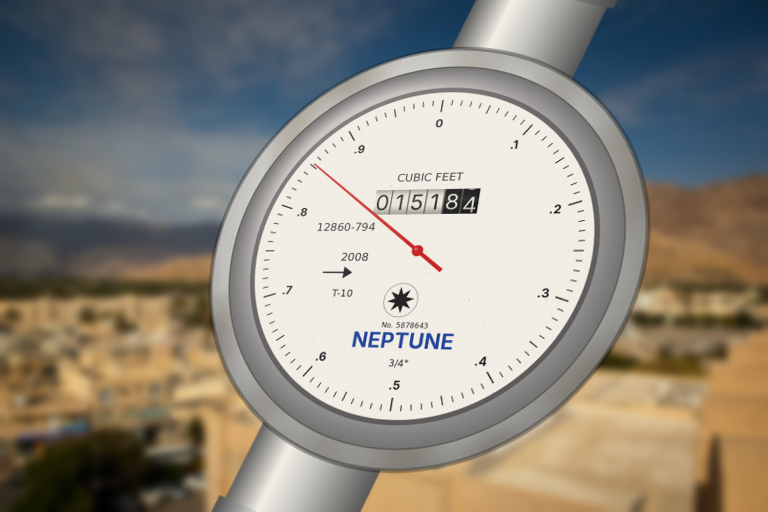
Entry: **15183.85** ft³
